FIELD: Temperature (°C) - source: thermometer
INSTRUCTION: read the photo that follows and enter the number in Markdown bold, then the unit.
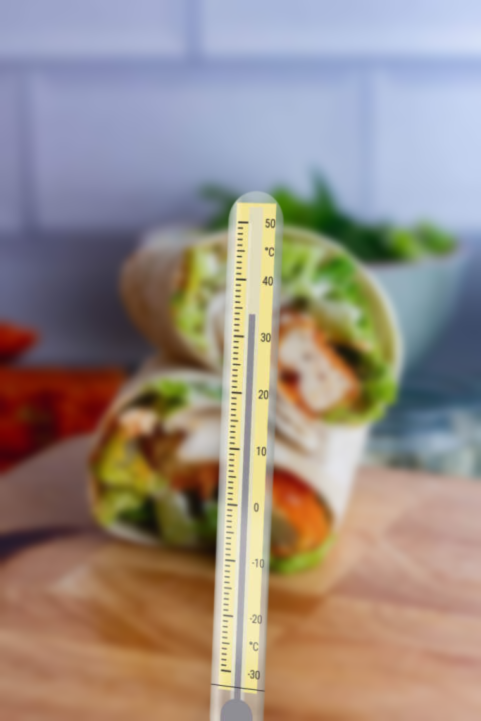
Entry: **34** °C
